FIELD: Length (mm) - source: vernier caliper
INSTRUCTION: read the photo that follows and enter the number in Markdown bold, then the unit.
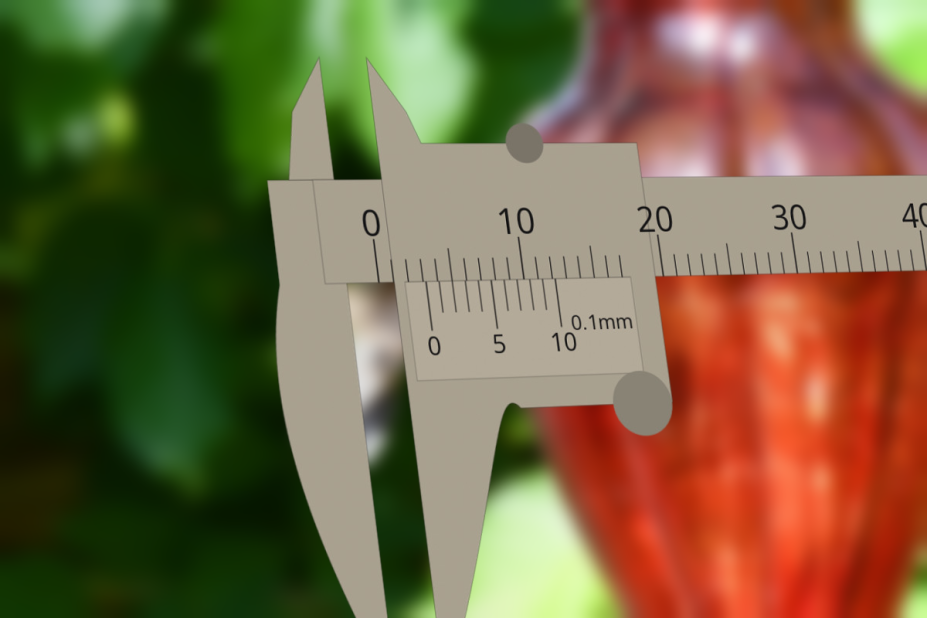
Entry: **3.2** mm
